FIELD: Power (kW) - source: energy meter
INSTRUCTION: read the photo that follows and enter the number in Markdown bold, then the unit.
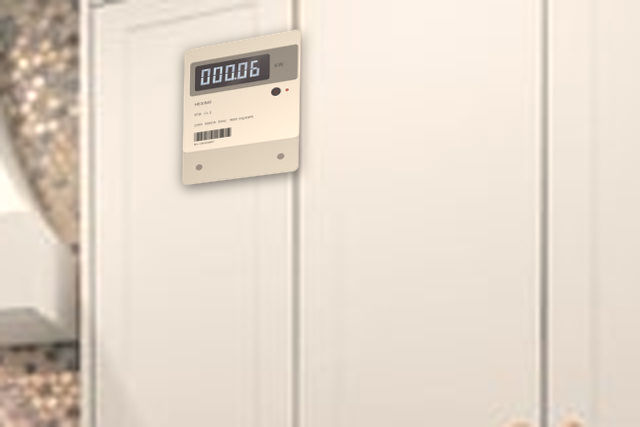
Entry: **0.06** kW
